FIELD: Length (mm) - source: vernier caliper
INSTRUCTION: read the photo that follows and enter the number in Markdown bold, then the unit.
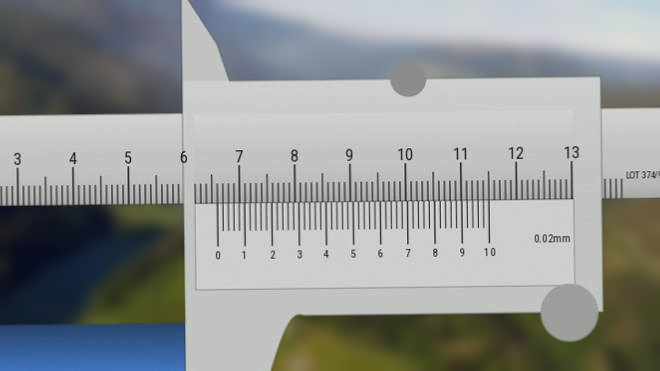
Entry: **66.0** mm
